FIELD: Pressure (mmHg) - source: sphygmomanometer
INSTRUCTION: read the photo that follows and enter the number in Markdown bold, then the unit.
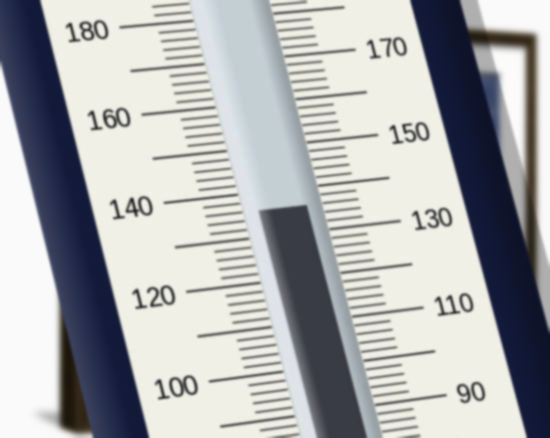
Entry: **136** mmHg
